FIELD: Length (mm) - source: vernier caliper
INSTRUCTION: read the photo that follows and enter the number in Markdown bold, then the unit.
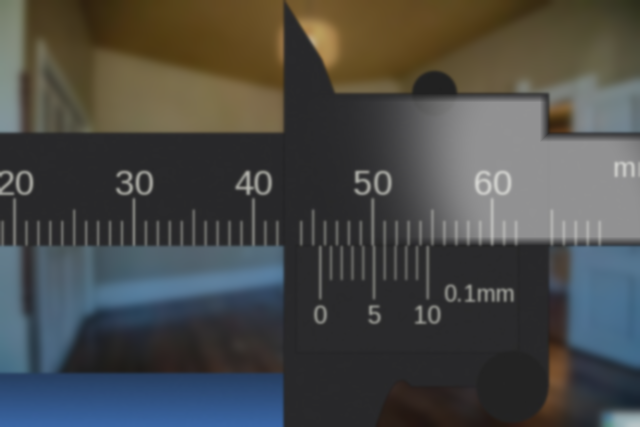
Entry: **45.6** mm
